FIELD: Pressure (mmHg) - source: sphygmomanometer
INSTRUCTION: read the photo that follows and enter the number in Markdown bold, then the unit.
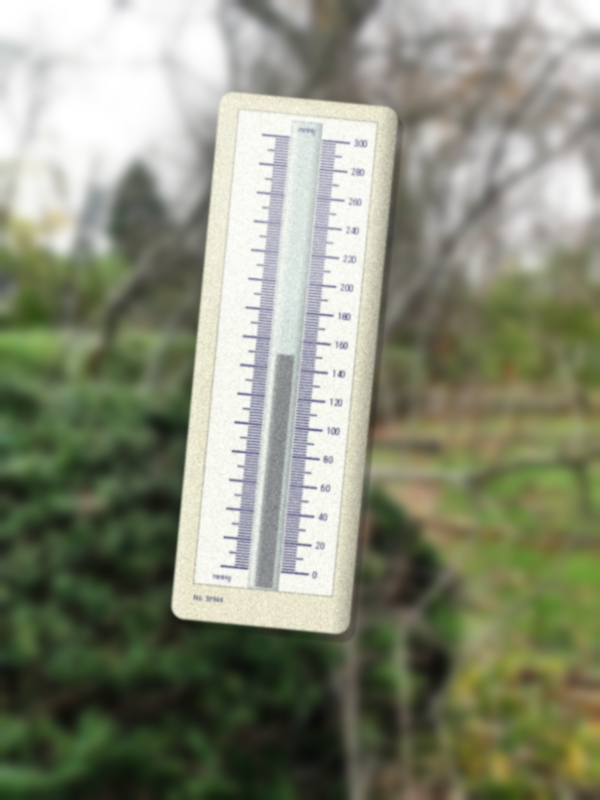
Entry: **150** mmHg
